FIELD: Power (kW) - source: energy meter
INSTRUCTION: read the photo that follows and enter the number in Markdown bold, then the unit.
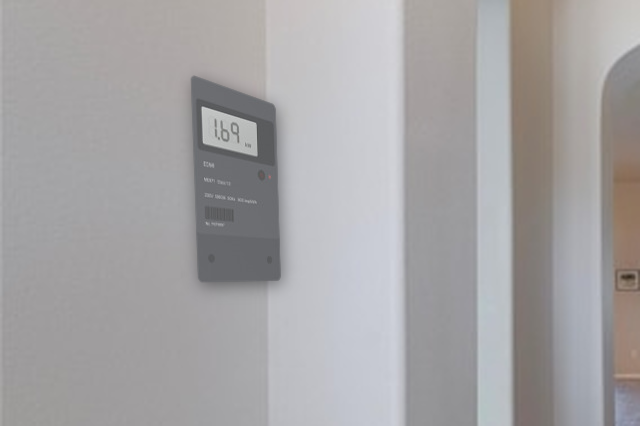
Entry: **1.69** kW
